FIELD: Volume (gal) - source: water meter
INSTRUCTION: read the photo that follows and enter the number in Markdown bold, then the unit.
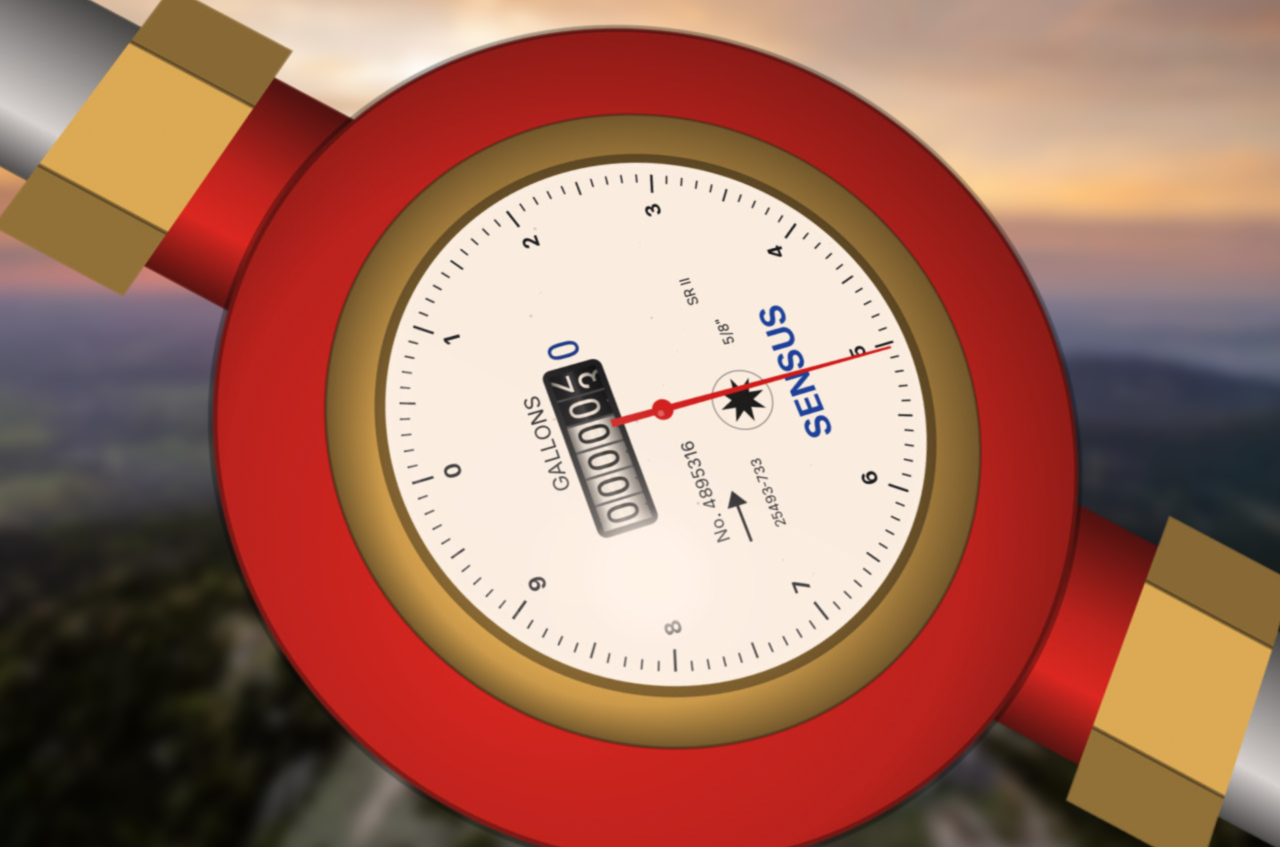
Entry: **25.0** gal
